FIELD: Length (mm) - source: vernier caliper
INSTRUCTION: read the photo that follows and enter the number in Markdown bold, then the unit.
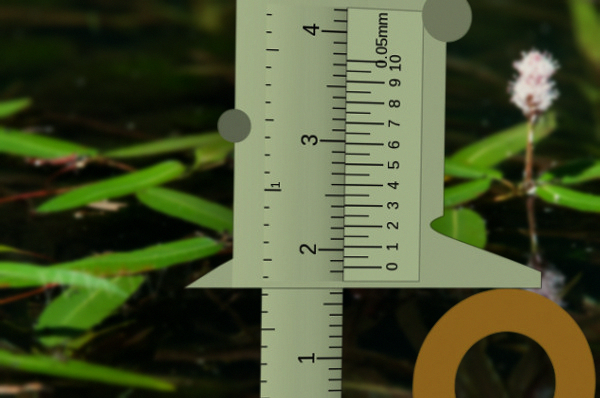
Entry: **18.4** mm
